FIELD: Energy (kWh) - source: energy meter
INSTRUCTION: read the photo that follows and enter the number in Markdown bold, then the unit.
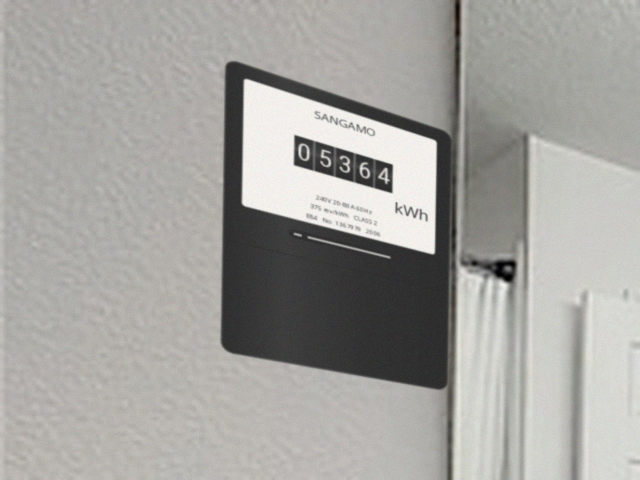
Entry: **5364** kWh
